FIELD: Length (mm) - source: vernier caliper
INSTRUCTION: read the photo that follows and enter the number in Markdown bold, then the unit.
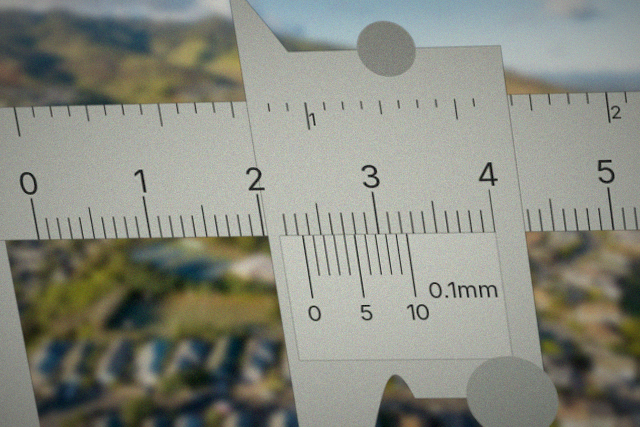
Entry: **23.4** mm
